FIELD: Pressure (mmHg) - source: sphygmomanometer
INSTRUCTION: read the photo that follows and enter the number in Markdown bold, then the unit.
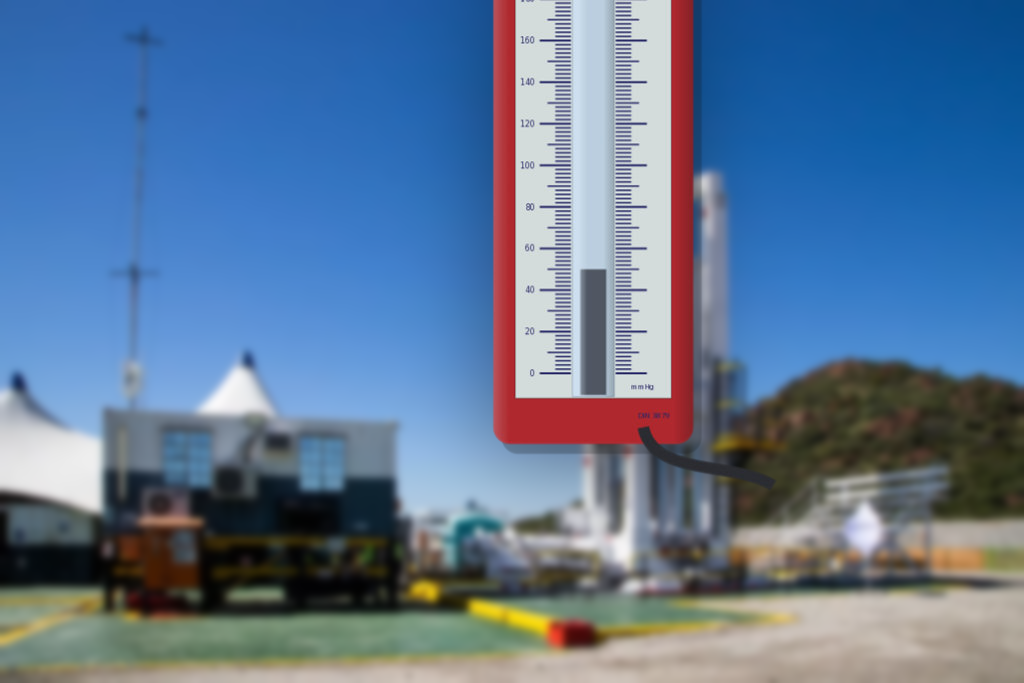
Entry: **50** mmHg
